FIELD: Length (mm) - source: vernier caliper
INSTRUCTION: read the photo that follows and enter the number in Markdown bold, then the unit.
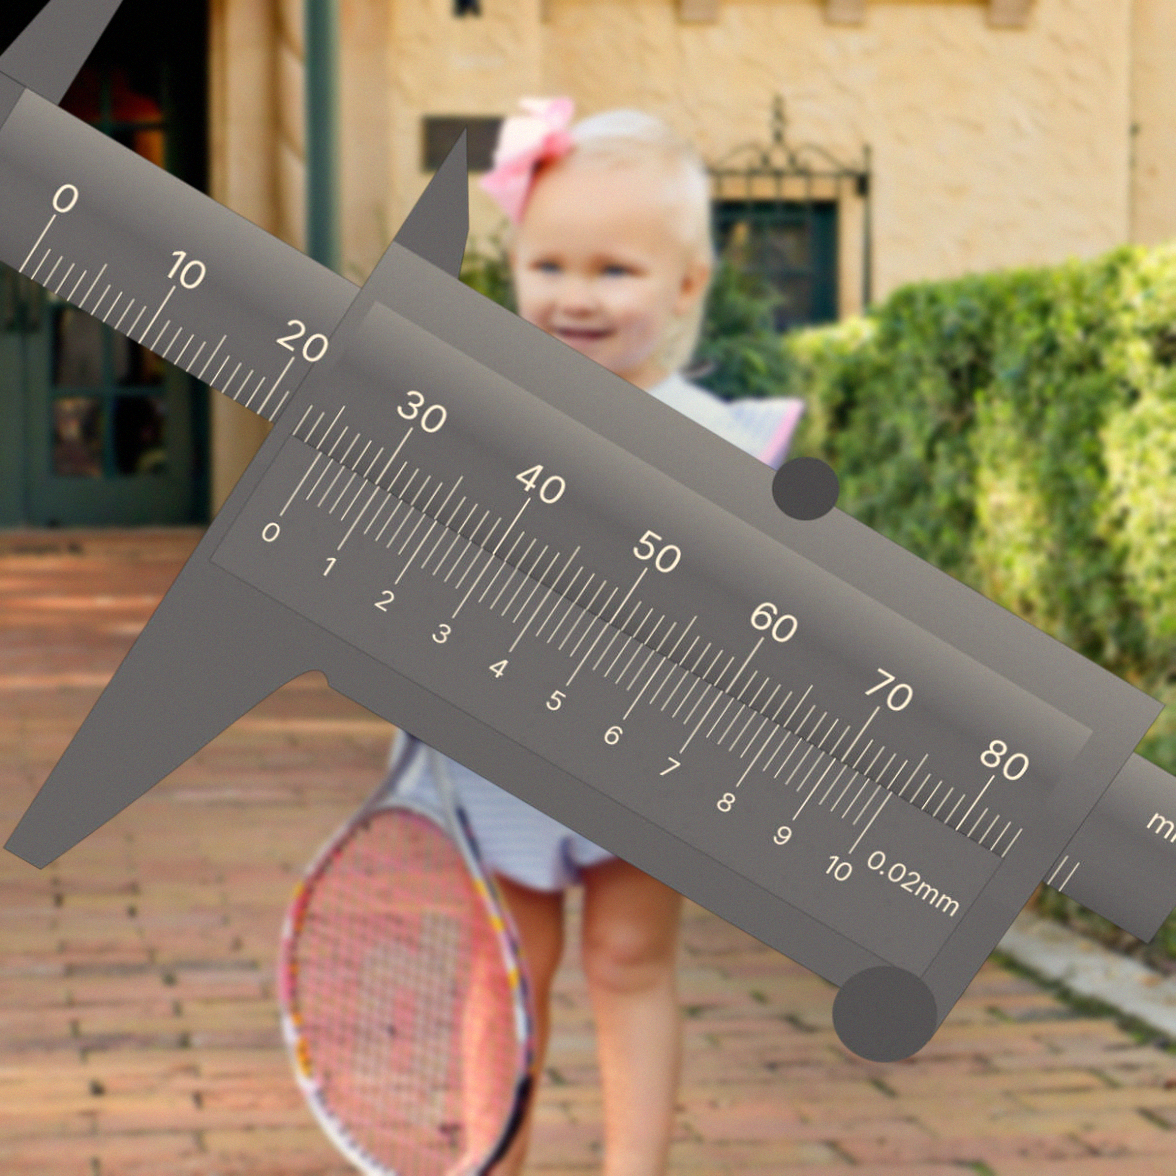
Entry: **25.4** mm
